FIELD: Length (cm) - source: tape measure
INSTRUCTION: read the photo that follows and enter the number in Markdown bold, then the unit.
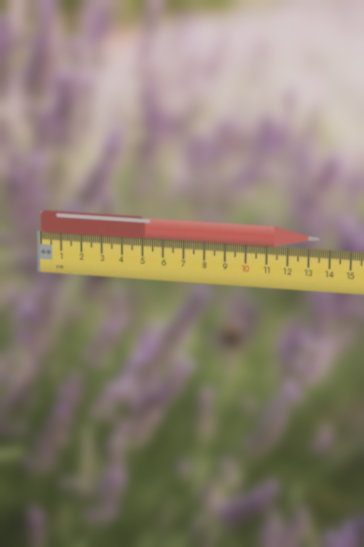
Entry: **13.5** cm
